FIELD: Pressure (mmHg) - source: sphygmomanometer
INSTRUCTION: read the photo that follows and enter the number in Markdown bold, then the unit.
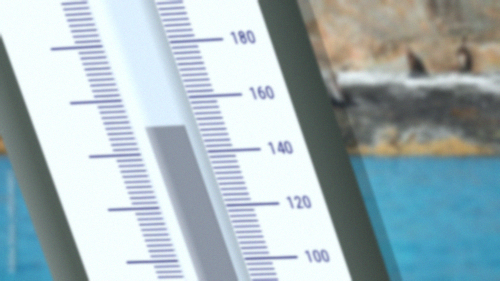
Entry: **150** mmHg
